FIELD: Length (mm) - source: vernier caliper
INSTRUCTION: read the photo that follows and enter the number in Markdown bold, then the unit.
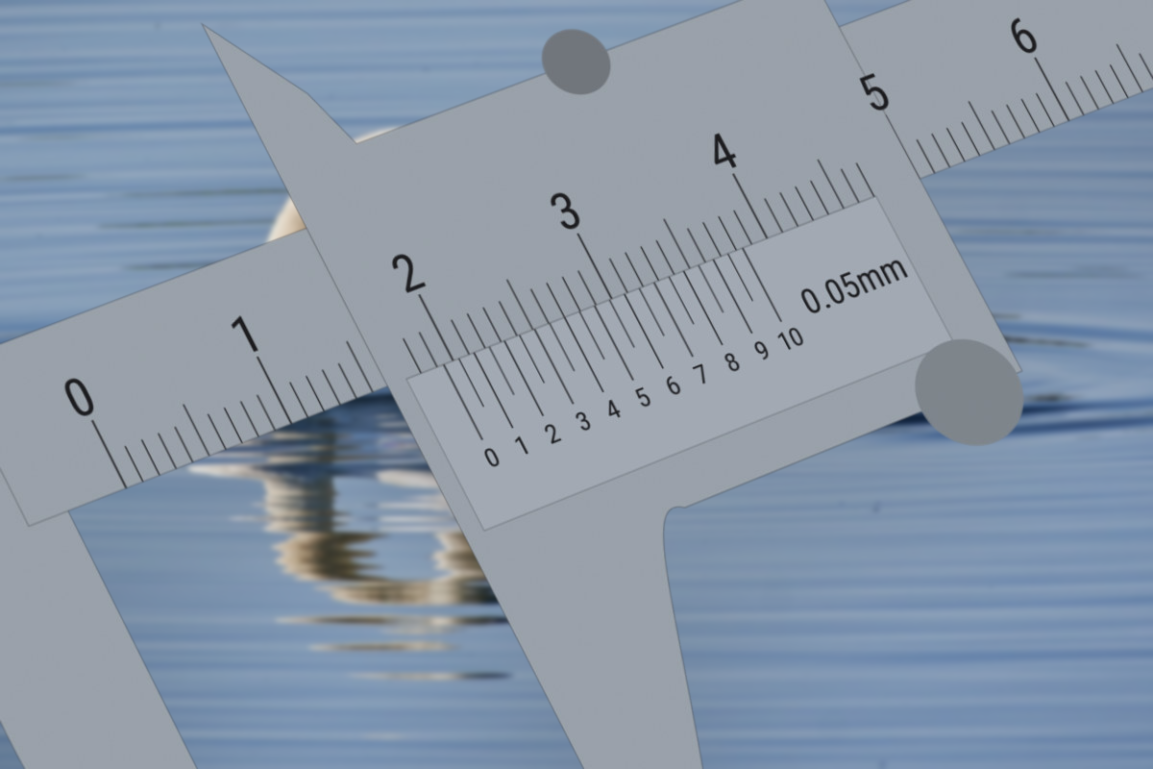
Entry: **19.4** mm
